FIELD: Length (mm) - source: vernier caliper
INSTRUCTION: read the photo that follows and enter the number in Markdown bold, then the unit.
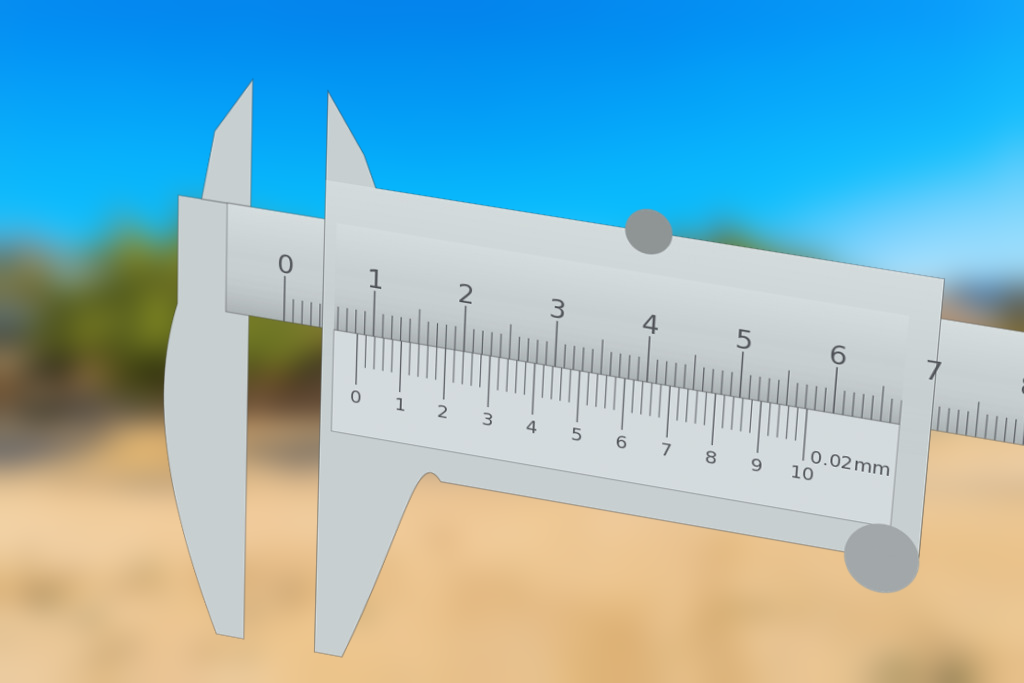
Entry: **8.2** mm
